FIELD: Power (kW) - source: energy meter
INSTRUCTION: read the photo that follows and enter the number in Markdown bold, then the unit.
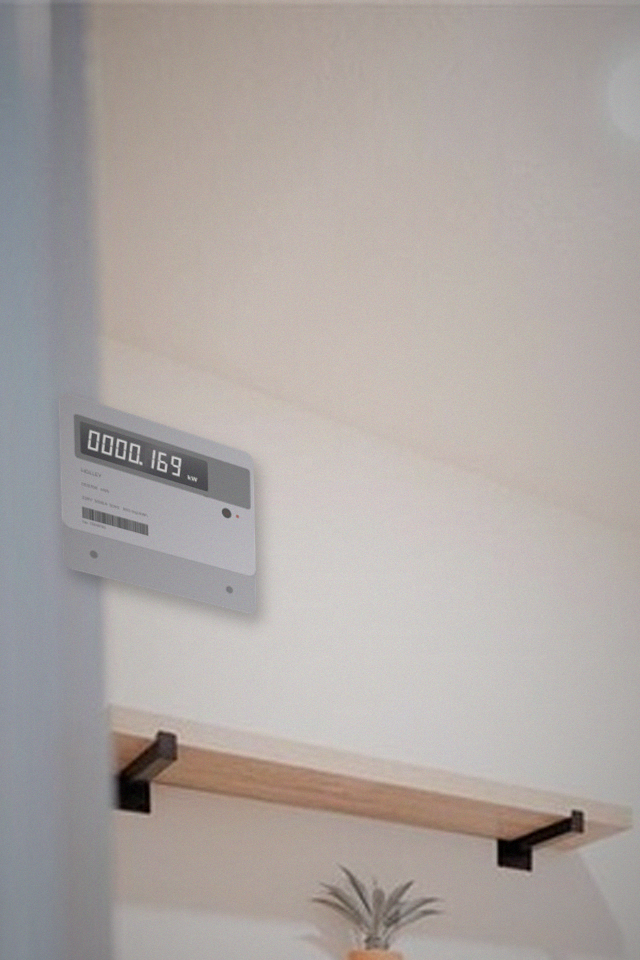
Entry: **0.169** kW
